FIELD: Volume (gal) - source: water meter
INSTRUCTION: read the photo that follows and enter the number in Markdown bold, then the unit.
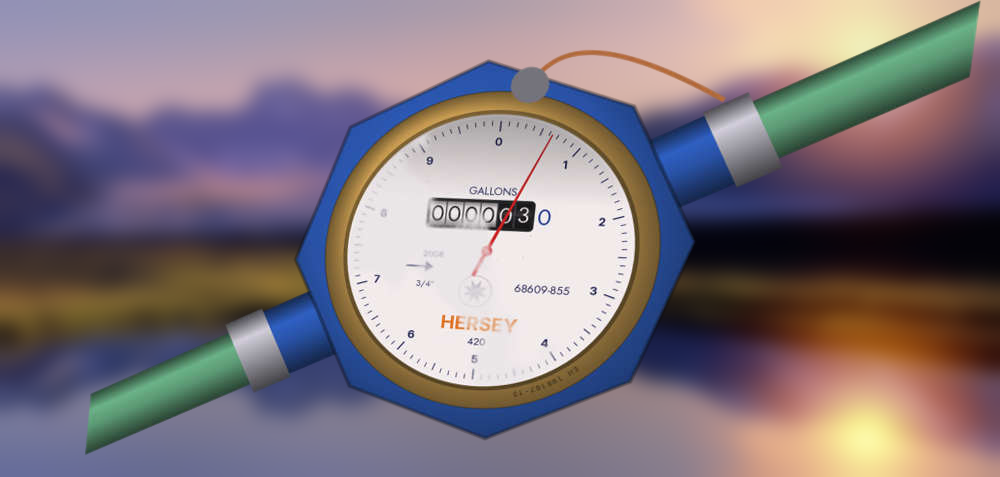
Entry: **30.6** gal
